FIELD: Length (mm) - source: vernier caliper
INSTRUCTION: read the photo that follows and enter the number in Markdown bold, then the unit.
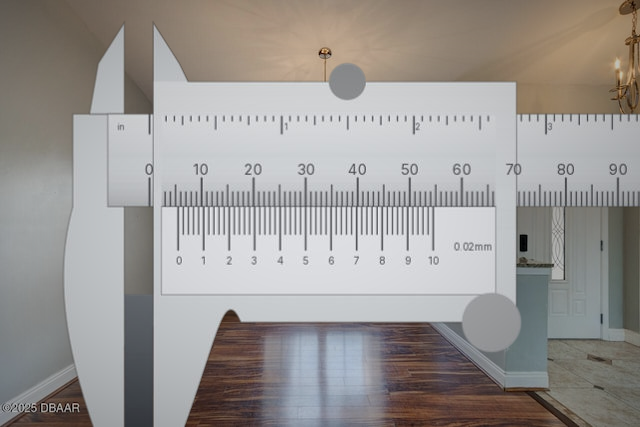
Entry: **5.5** mm
